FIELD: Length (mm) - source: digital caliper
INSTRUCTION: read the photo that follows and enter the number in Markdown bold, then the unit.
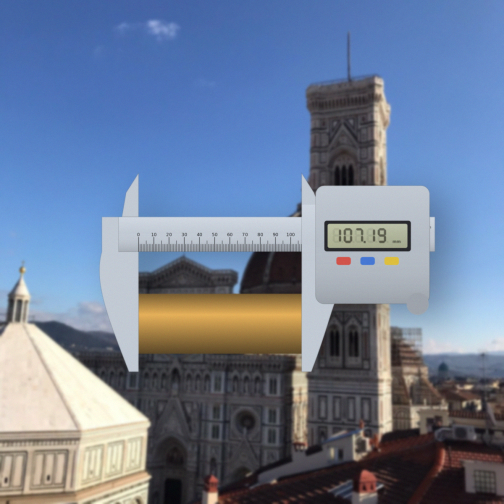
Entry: **107.19** mm
